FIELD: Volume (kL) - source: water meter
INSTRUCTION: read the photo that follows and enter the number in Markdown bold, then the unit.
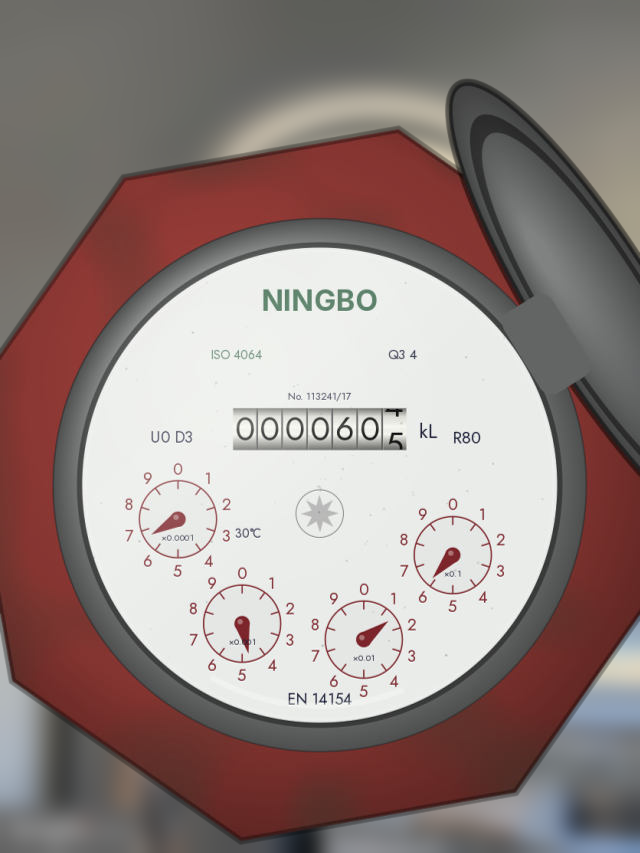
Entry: **604.6146** kL
